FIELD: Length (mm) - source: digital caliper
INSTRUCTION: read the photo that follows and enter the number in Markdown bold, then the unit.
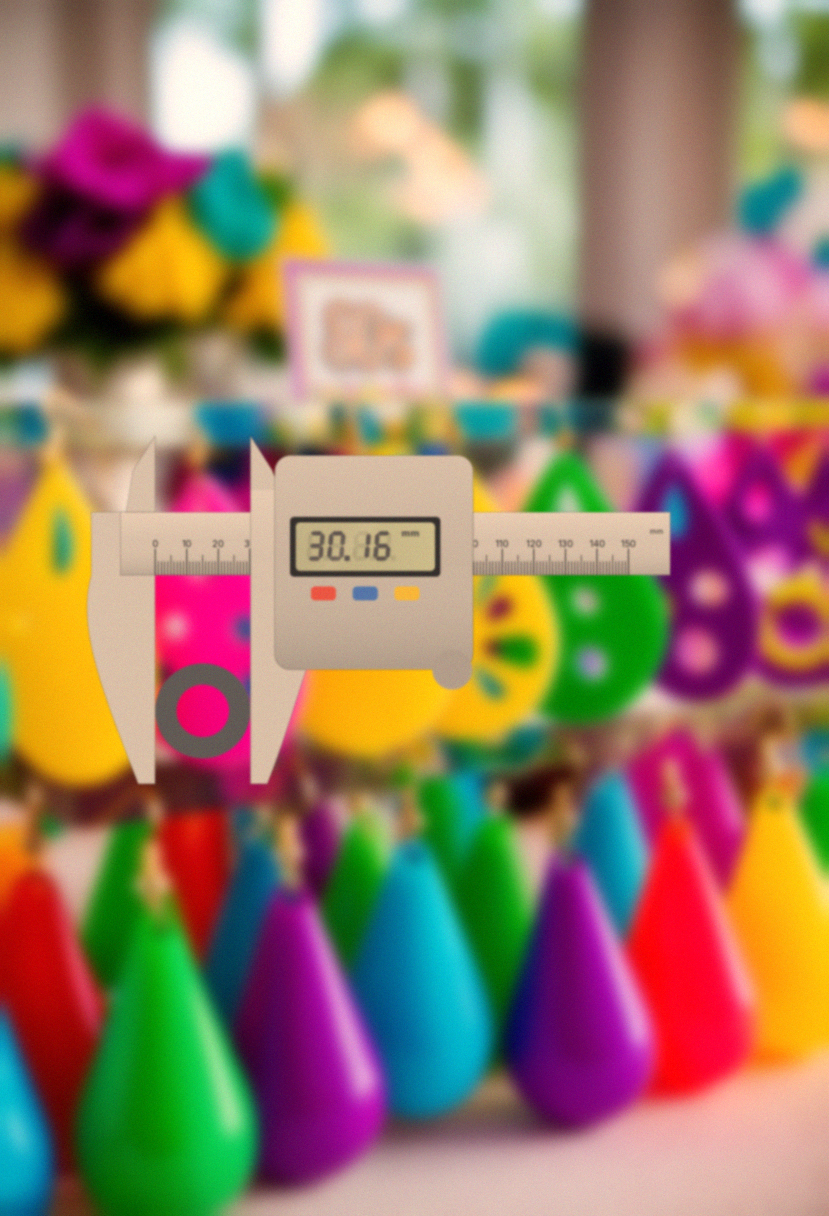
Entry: **30.16** mm
